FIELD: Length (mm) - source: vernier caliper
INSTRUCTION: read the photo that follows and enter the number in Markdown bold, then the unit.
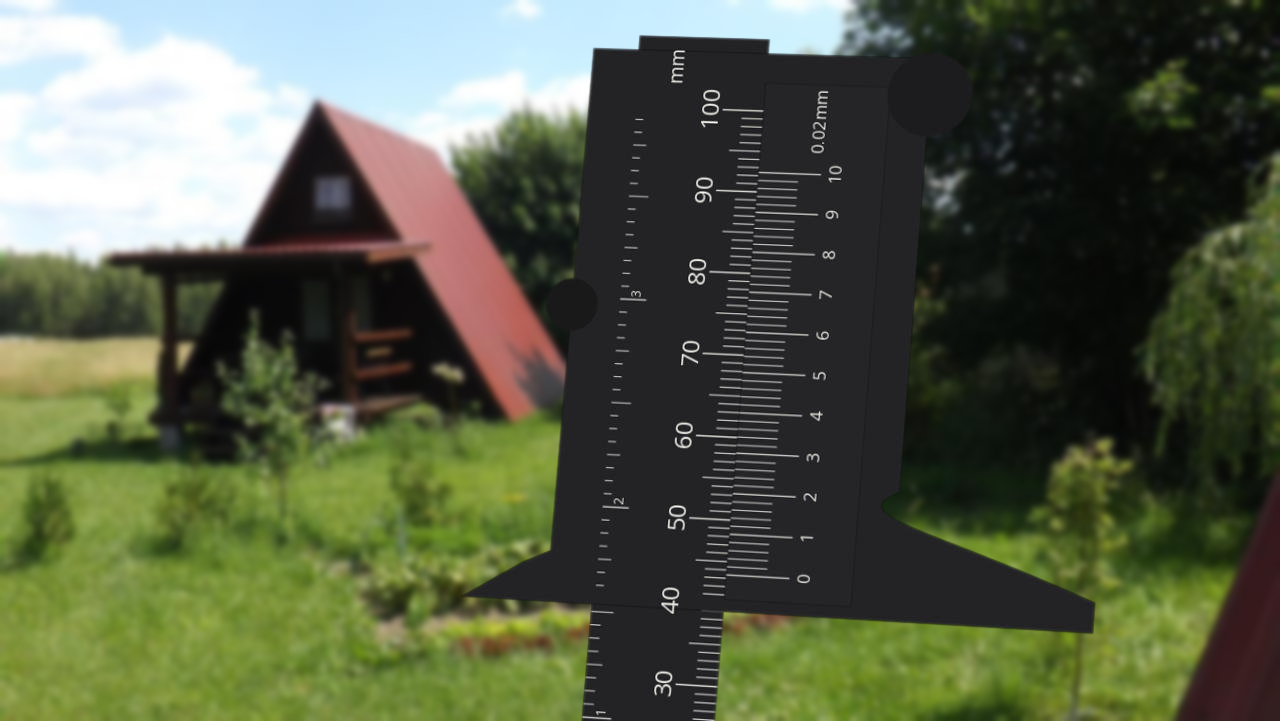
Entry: **43.4** mm
